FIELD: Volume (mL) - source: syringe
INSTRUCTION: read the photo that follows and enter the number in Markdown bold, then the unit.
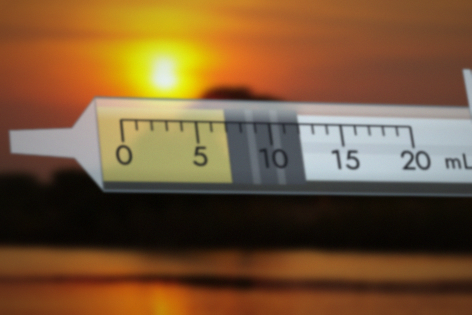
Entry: **7** mL
